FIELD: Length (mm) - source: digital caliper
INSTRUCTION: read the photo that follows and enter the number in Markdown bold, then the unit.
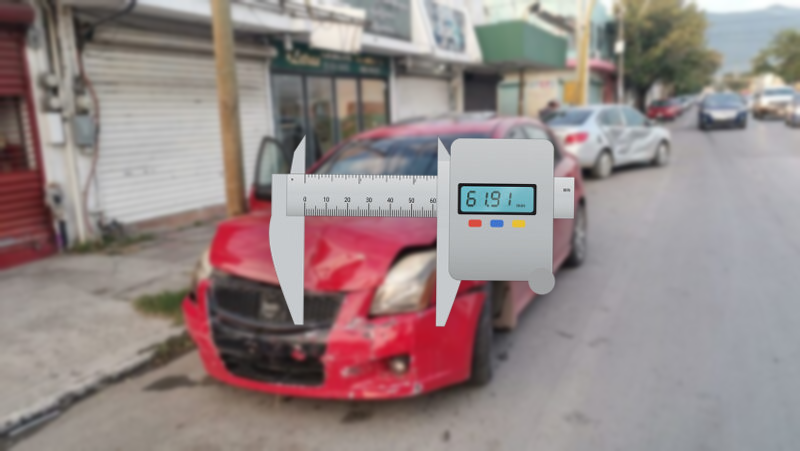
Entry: **61.91** mm
